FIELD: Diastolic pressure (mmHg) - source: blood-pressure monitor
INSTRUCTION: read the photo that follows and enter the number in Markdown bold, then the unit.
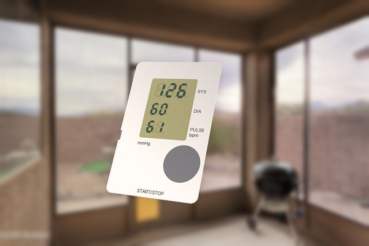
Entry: **60** mmHg
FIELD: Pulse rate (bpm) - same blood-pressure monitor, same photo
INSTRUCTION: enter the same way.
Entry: **61** bpm
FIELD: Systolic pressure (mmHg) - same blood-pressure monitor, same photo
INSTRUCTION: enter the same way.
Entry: **126** mmHg
